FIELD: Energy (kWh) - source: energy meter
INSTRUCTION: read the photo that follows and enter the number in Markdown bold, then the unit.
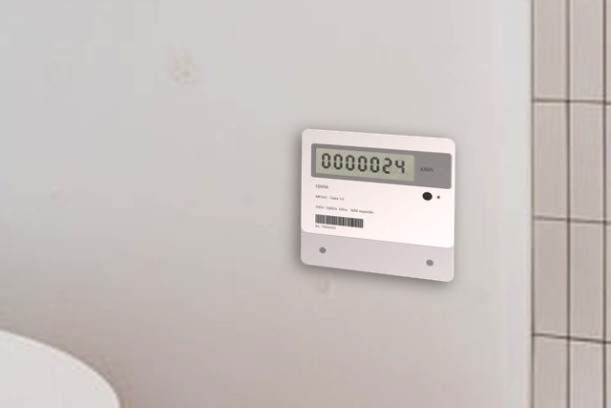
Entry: **24** kWh
